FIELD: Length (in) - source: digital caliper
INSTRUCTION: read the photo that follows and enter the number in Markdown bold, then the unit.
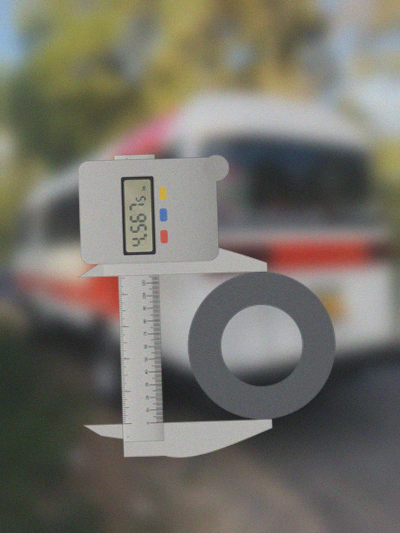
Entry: **4.5675** in
